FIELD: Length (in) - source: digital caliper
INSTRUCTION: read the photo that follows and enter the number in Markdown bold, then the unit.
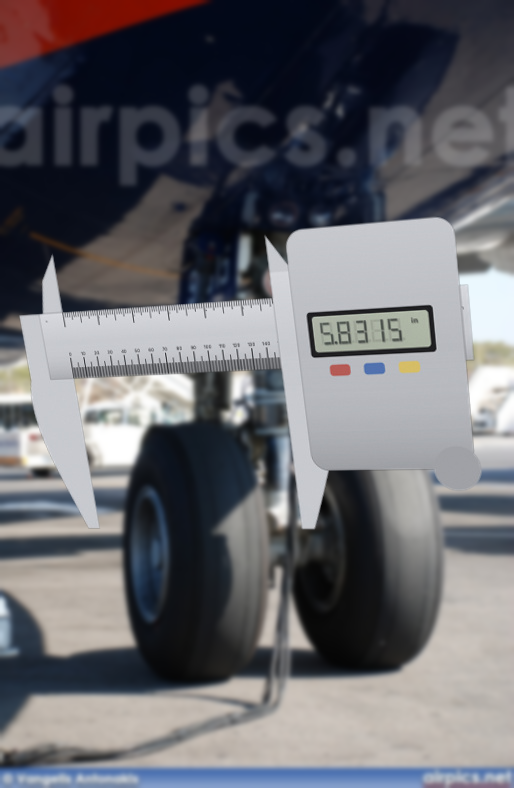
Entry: **5.8315** in
